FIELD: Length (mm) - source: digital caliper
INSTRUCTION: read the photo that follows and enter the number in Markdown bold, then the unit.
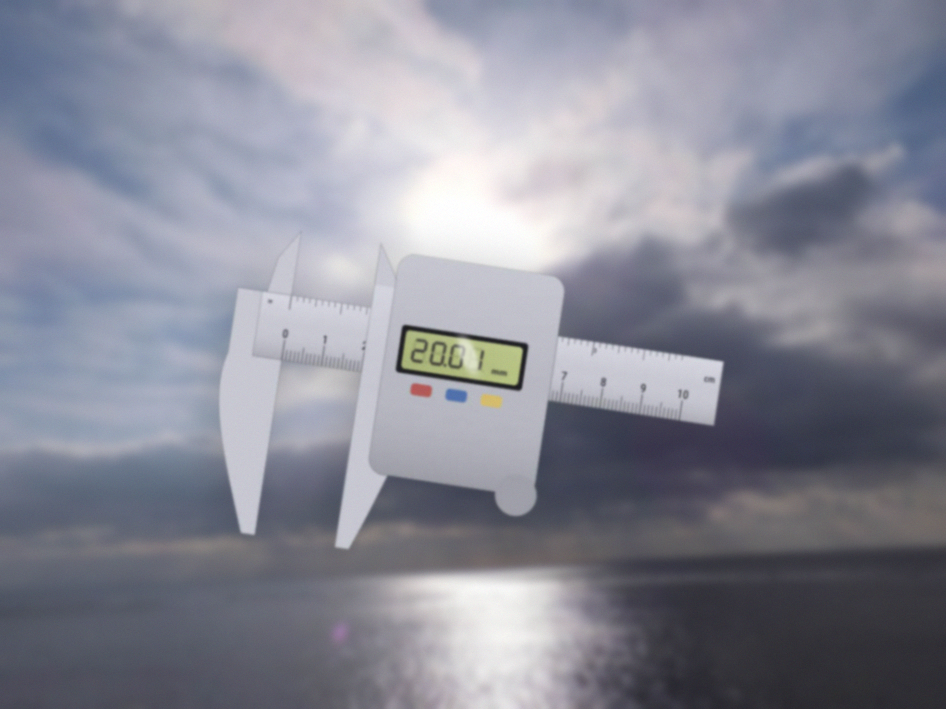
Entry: **20.01** mm
